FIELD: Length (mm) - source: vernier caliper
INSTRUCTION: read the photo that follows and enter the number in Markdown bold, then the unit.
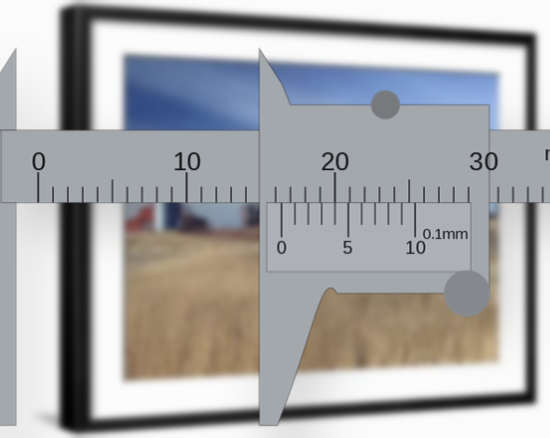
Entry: **16.4** mm
